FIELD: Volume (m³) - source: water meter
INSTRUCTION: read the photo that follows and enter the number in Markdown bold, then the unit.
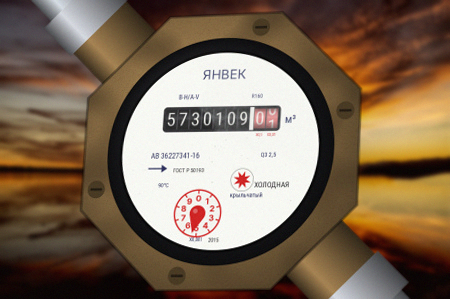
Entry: **5730109.005** m³
